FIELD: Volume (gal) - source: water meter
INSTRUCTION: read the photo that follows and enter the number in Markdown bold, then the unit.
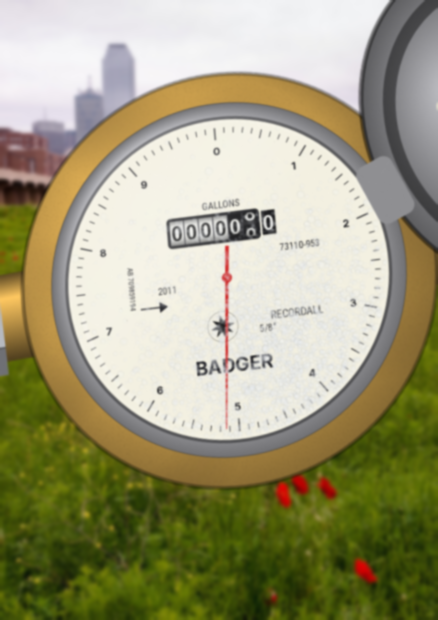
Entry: **85.1** gal
